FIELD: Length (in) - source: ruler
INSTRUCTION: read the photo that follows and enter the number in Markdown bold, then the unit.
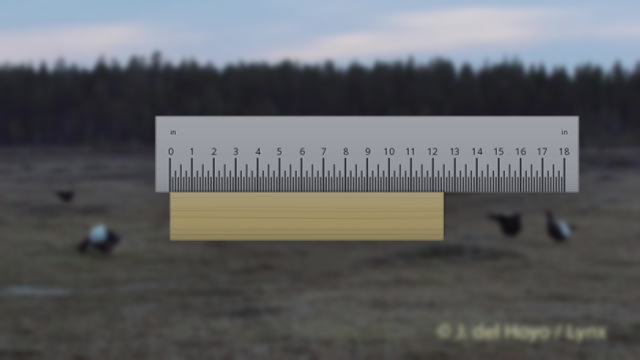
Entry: **12.5** in
